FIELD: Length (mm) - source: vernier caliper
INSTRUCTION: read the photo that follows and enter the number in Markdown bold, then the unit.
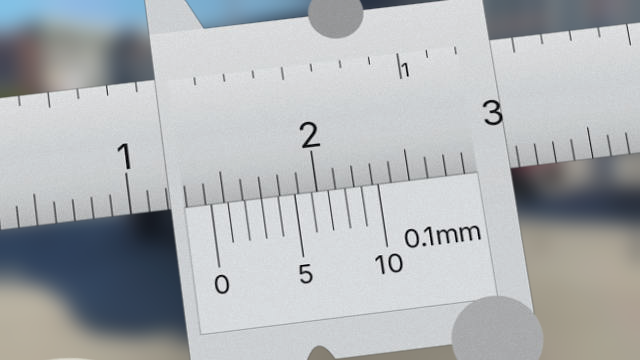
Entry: **14.3** mm
